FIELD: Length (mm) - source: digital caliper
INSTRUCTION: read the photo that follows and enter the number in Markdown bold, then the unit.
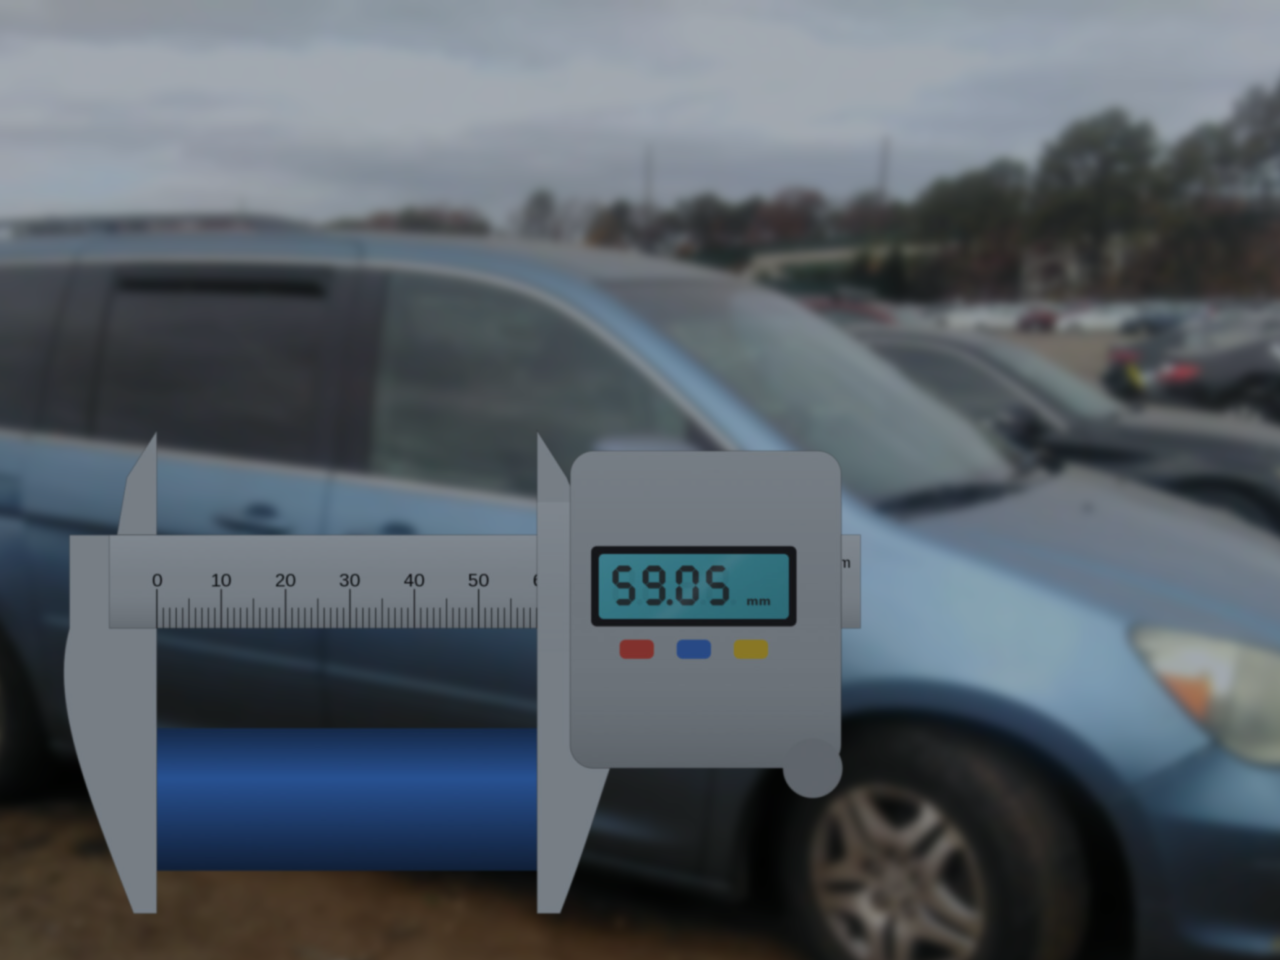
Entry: **59.05** mm
